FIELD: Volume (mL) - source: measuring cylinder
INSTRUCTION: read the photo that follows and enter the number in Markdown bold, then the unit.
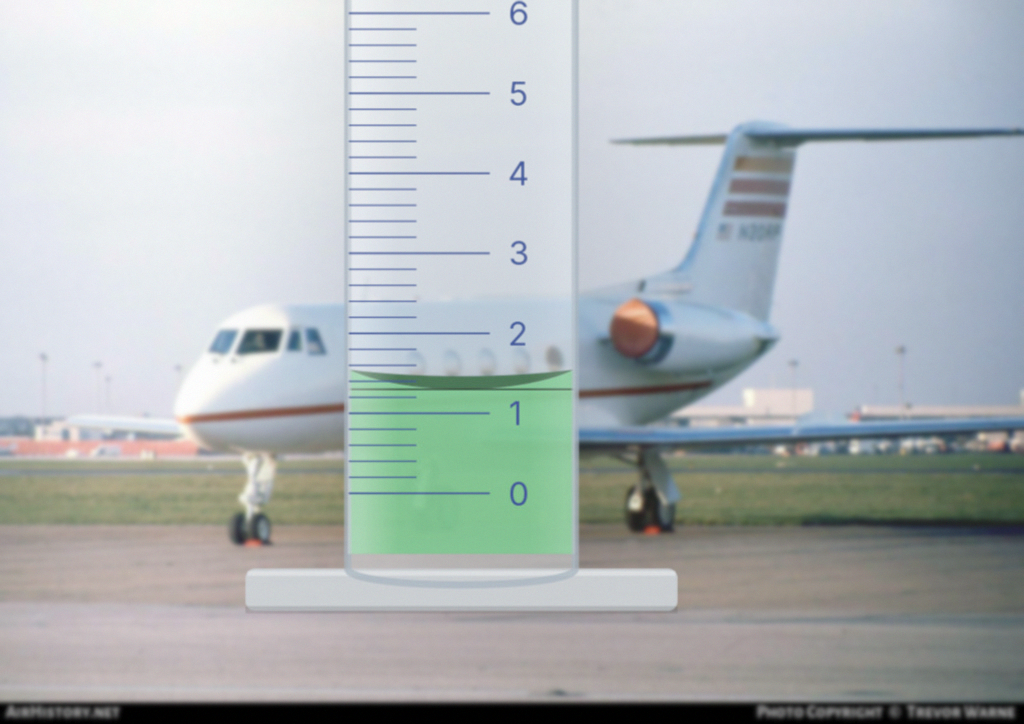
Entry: **1.3** mL
